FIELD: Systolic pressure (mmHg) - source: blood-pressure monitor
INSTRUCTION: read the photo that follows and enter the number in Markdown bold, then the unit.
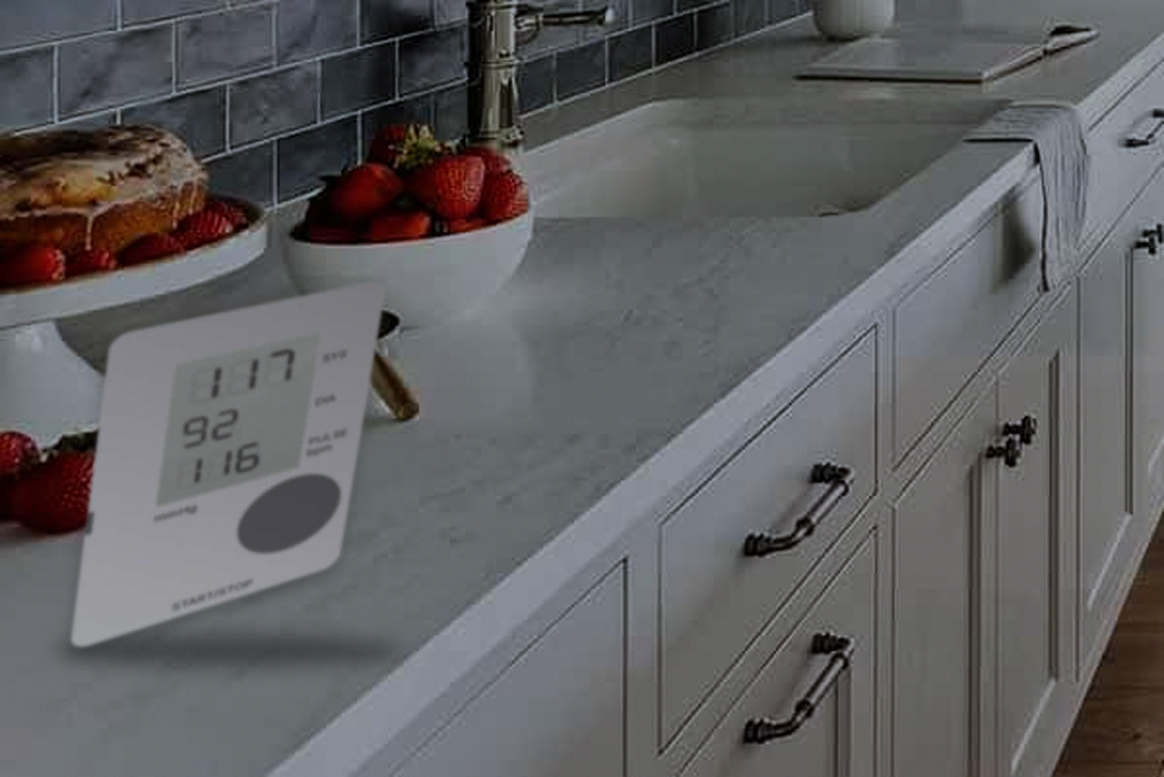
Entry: **117** mmHg
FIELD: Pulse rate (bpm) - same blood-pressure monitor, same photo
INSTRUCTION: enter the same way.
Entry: **116** bpm
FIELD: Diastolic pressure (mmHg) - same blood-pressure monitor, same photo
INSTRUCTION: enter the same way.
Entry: **92** mmHg
